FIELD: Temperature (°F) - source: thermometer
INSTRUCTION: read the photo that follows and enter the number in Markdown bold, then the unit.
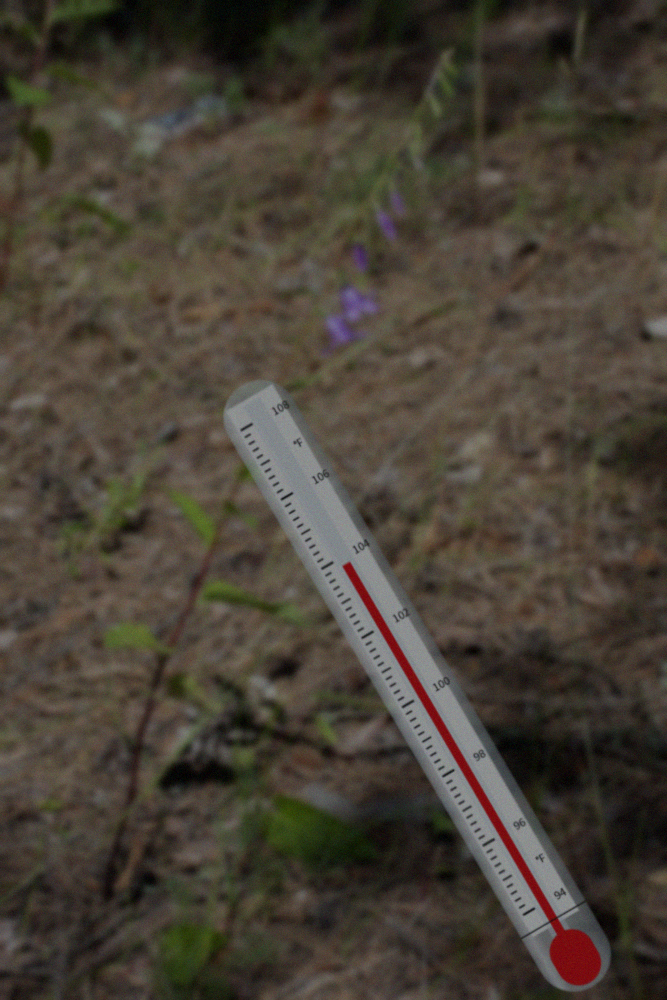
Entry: **103.8** °F
